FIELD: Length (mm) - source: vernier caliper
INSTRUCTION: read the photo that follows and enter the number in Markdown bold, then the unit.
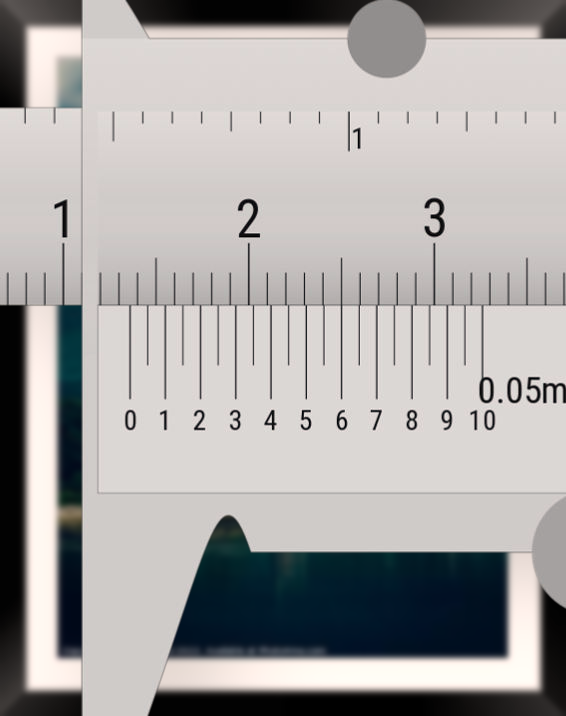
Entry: **13.6** mm
